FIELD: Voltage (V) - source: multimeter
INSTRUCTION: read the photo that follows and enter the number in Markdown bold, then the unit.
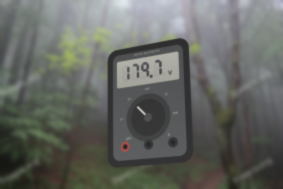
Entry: **179.7** V
